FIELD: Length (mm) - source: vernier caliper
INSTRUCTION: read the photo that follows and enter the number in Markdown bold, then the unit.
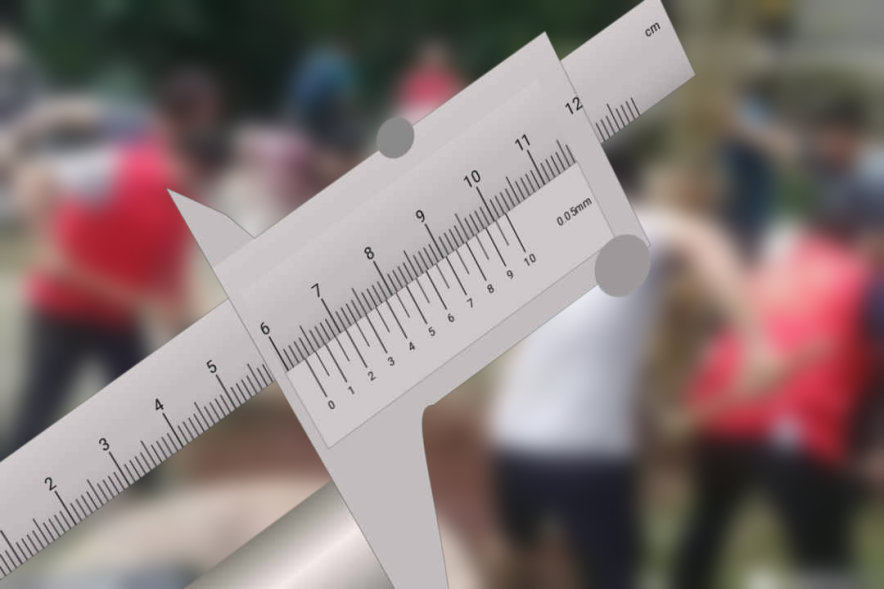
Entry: **63.2** mm
